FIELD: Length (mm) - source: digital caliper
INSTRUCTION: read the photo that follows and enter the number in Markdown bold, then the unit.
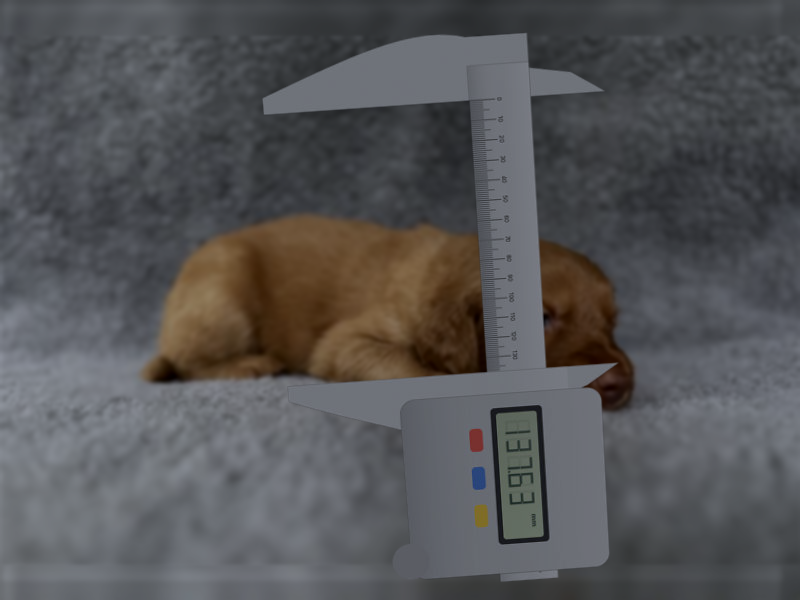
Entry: **137.63** mm
